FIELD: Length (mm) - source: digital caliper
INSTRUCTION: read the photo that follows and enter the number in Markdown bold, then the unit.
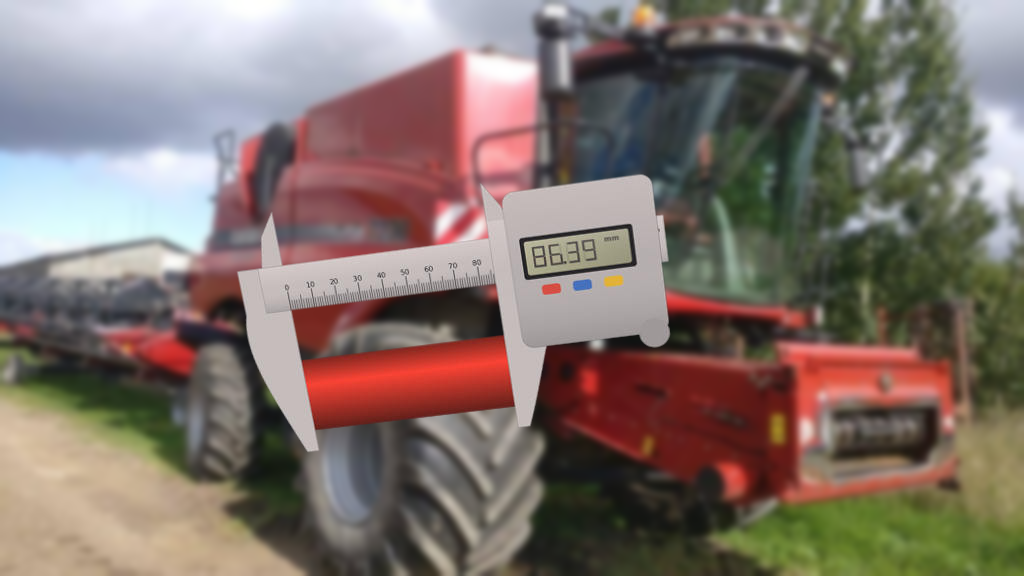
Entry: **86.39** mm
